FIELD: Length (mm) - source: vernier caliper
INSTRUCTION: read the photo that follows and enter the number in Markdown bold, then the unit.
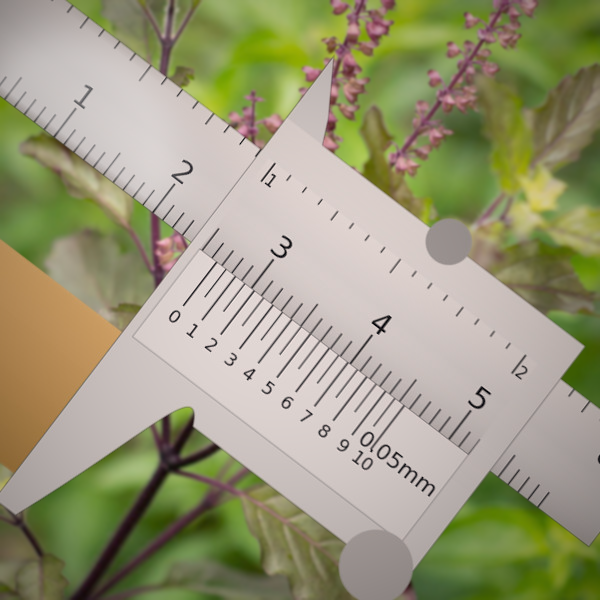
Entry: **26.5** mm
